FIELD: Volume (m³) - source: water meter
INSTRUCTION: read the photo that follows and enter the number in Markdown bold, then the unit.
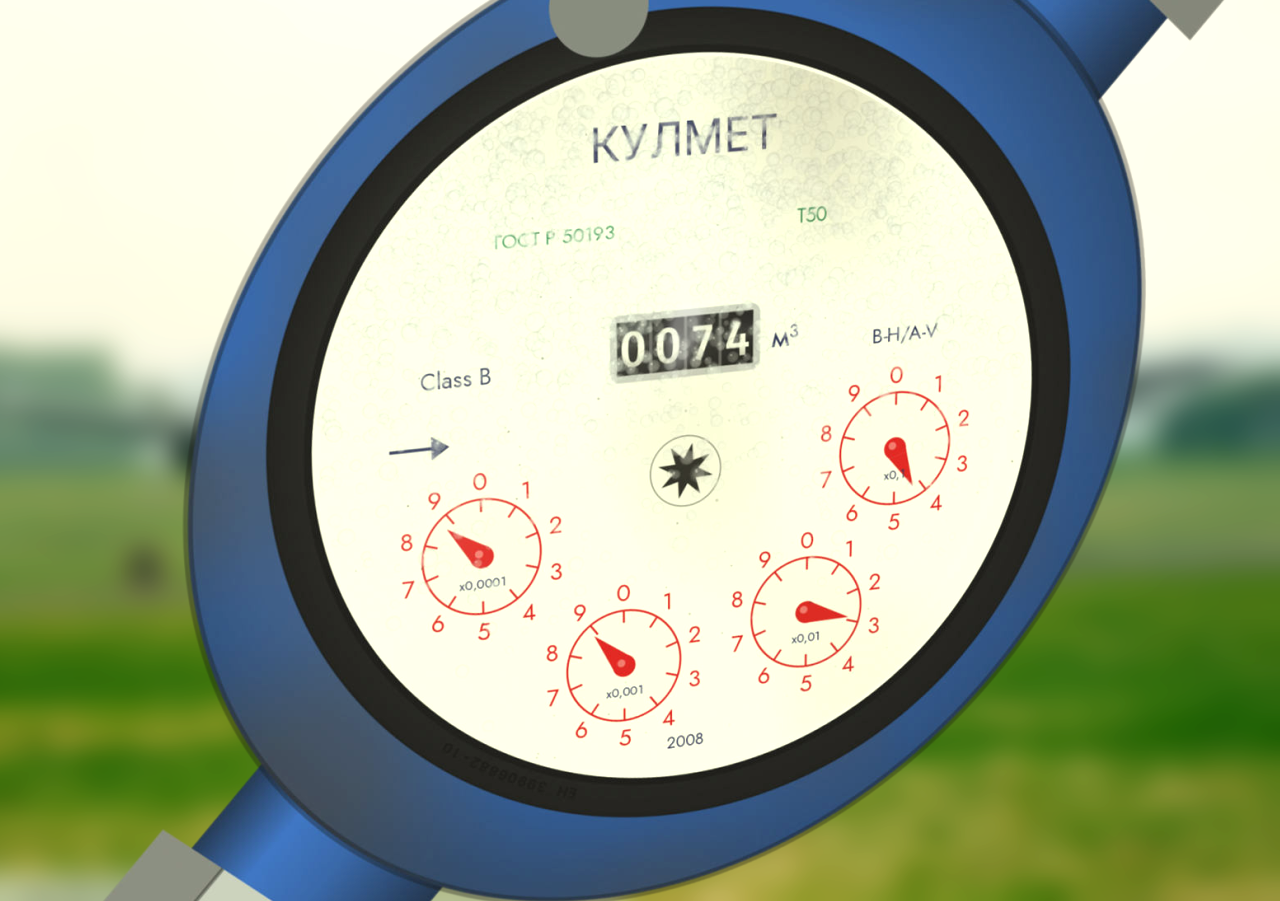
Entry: **74.4288** m³
